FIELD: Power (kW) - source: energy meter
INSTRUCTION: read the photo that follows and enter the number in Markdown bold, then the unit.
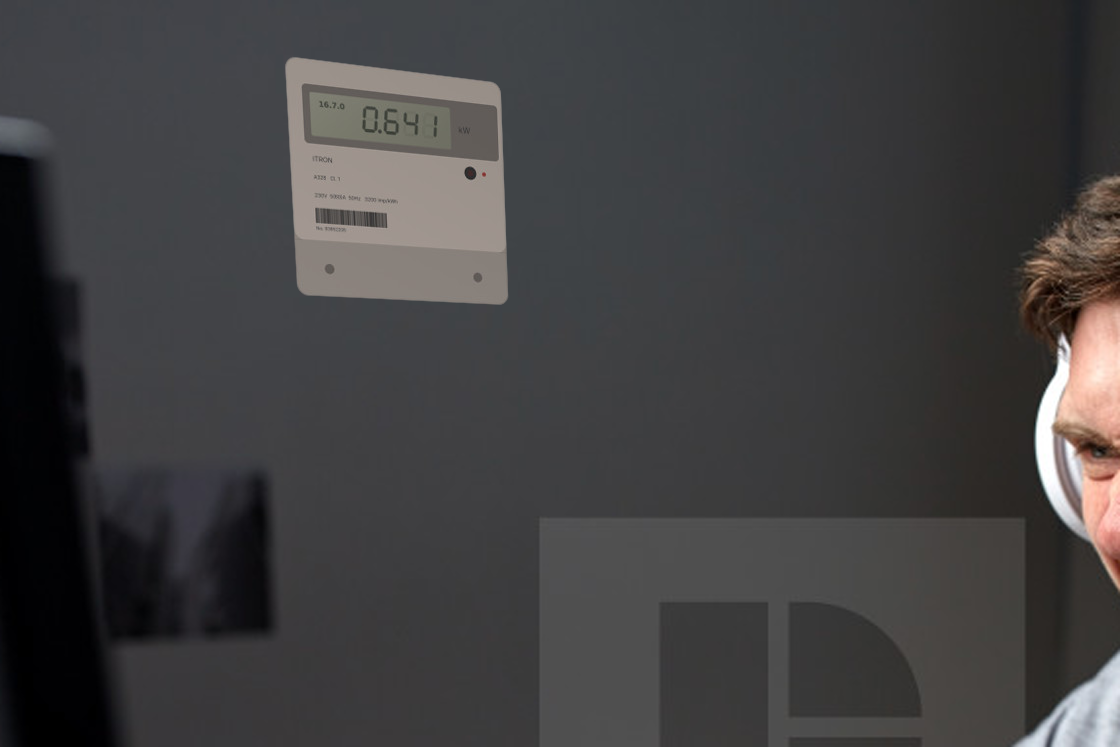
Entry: **0.641** kW
